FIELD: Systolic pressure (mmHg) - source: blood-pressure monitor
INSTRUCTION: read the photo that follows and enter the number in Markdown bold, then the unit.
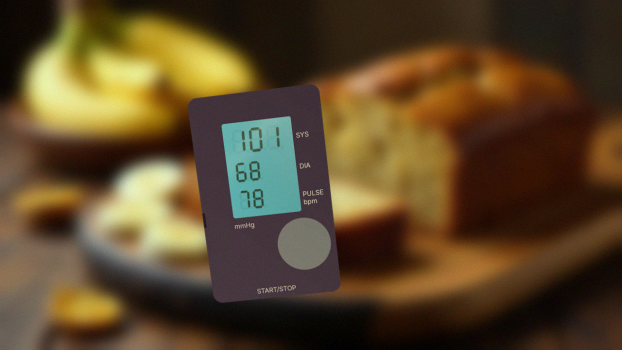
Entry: **101** mmHg
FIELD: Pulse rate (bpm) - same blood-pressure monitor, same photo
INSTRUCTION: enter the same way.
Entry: **78** bpm
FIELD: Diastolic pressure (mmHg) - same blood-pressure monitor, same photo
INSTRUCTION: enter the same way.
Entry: **68** mmHg
